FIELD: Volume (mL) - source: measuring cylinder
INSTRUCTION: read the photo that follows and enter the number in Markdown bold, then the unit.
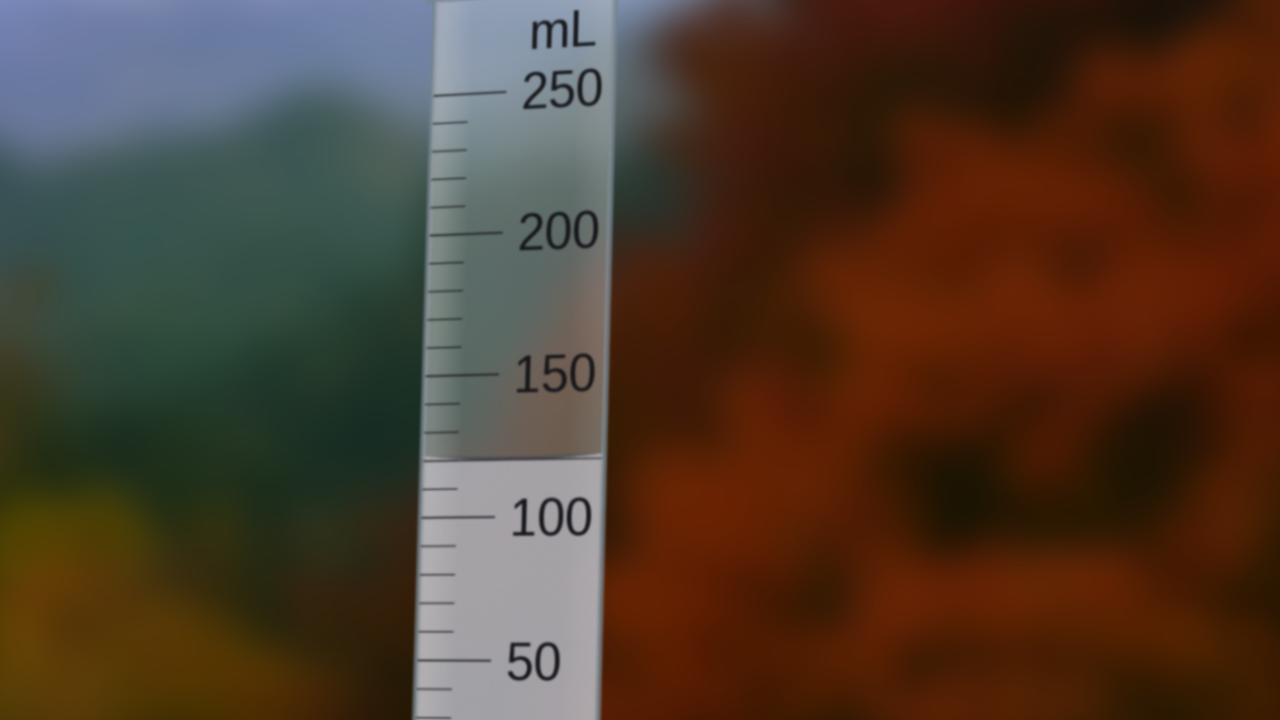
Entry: **120** mL
